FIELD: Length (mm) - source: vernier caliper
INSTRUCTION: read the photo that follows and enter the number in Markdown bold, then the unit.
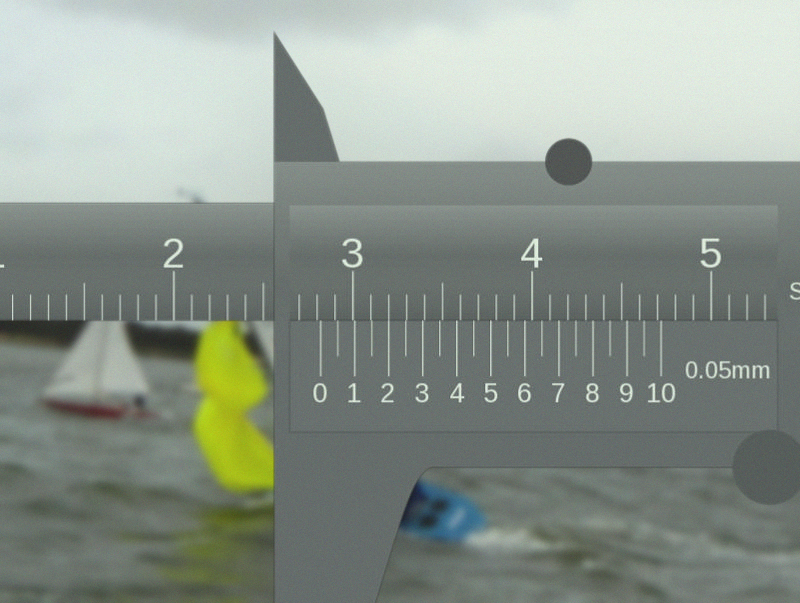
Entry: **28.2** mm
